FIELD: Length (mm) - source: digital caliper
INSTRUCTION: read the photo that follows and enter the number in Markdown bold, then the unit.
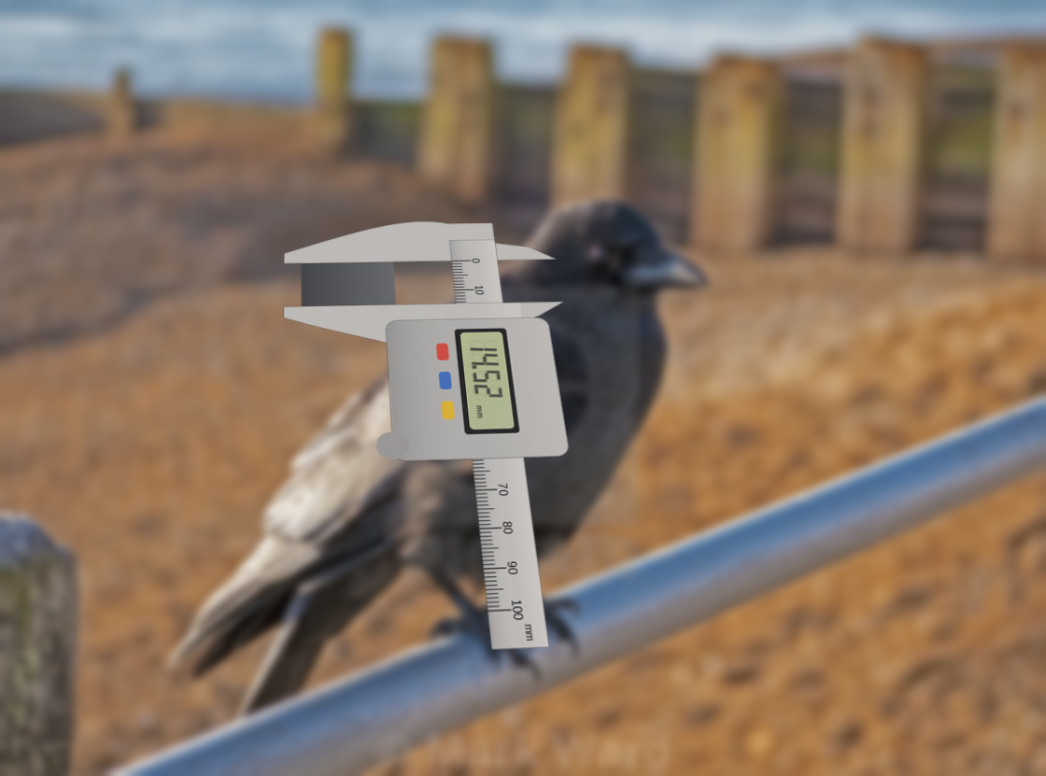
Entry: **14.52** mm
